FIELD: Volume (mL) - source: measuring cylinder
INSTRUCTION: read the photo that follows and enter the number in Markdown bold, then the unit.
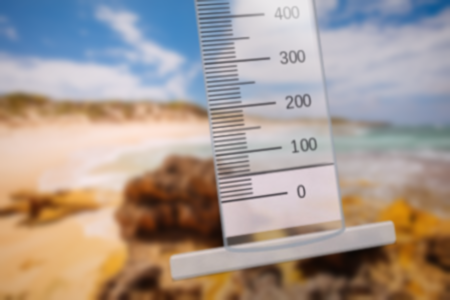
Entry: **50** mL
